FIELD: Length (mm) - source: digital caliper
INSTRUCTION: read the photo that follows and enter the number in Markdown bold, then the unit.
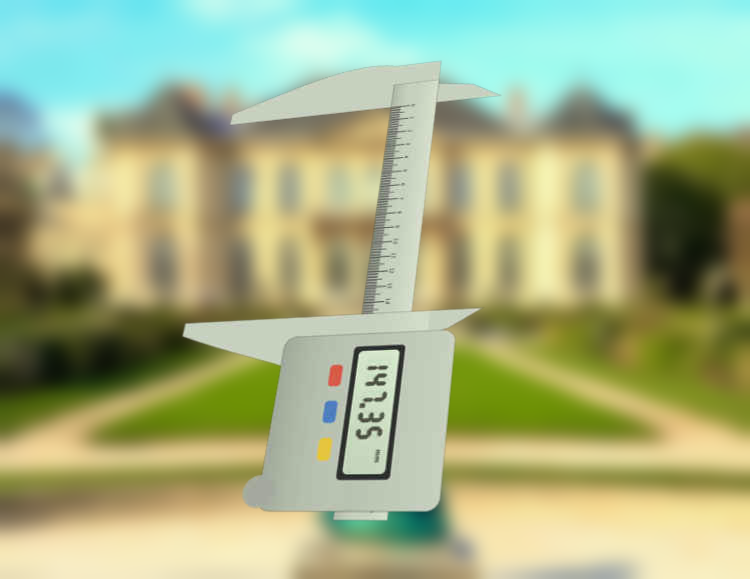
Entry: **147.35** mm
